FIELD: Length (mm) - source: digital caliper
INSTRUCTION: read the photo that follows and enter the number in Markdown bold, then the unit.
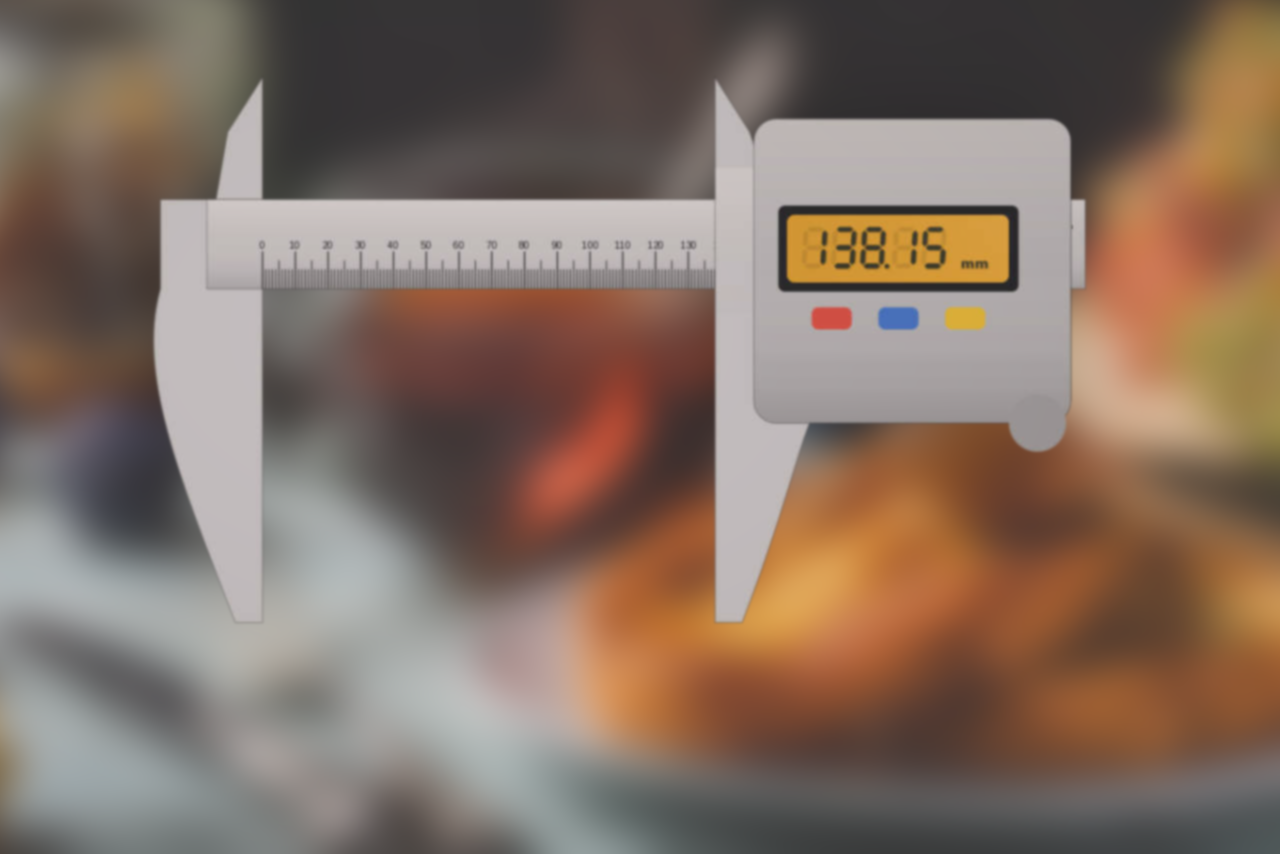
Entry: **138.15** mm
